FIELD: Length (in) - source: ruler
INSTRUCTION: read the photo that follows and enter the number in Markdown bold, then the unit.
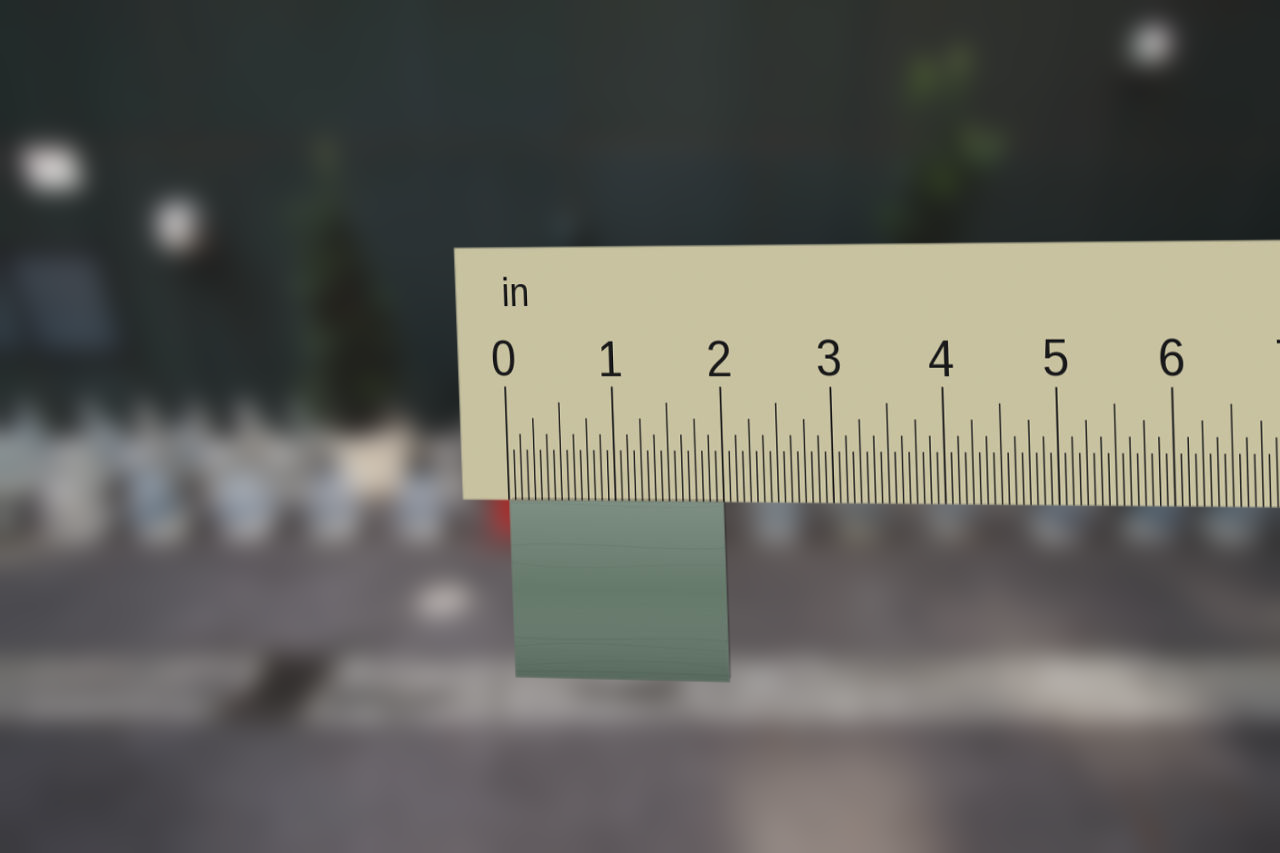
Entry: **2** in
